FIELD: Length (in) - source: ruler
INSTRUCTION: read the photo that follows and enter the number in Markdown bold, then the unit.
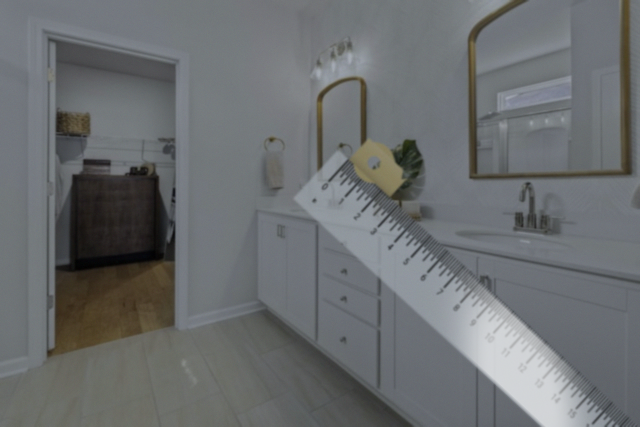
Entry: **2.5** in
